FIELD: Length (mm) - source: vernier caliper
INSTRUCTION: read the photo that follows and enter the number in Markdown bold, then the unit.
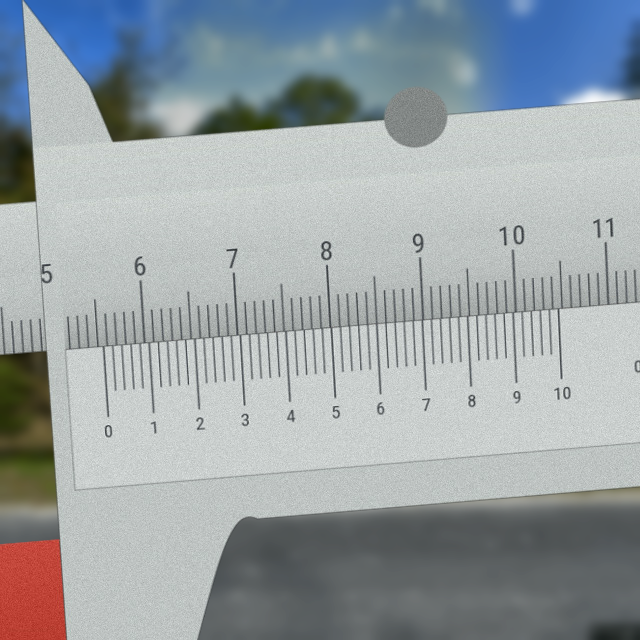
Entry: **55.6** mm
